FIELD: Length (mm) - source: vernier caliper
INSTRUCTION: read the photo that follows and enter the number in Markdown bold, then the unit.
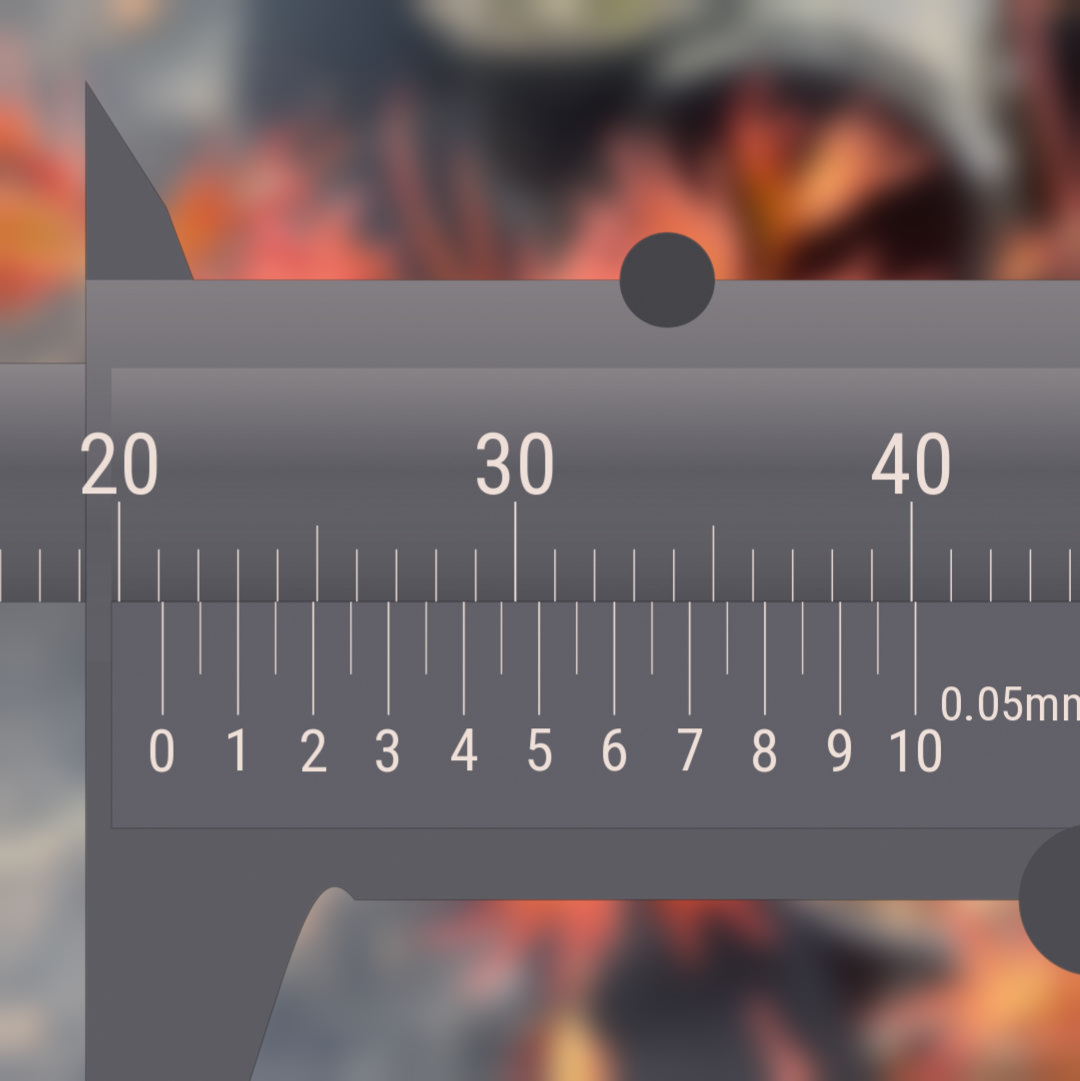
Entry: **21.10** mm
